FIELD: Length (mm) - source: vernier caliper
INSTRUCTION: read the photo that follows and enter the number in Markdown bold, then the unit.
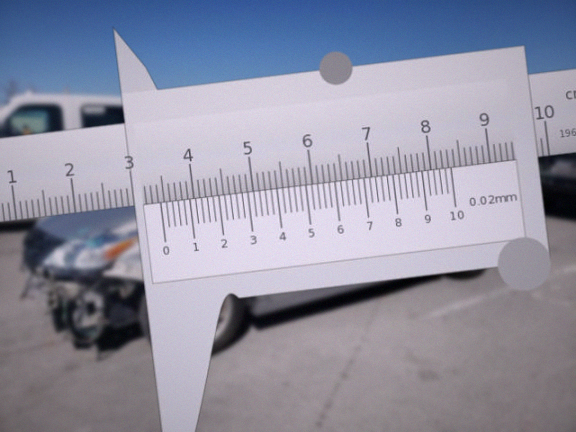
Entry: **34.4** mm
